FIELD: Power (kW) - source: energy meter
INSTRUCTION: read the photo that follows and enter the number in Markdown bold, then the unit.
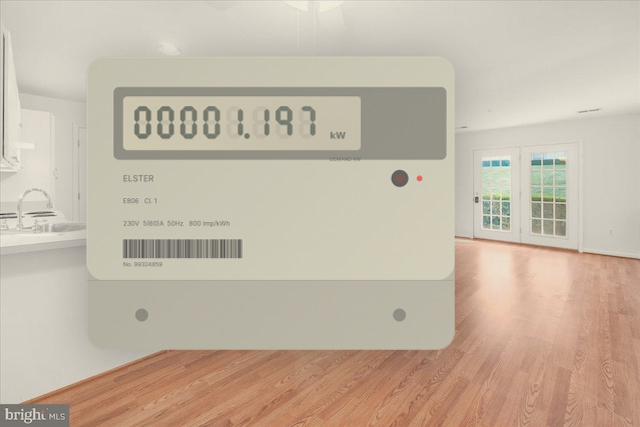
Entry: **1.197** kW
